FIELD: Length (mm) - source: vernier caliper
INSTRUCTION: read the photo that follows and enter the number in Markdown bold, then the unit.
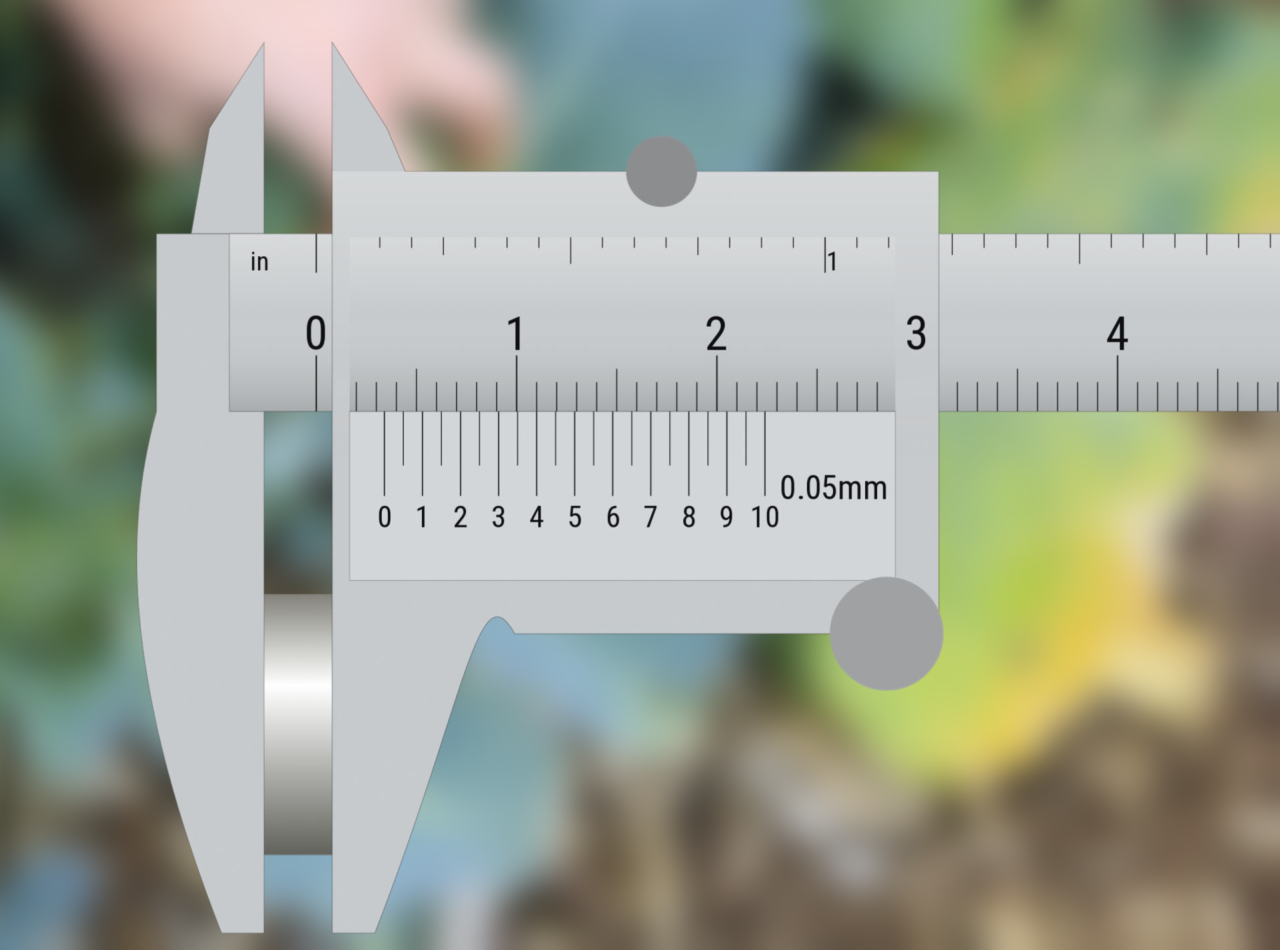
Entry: **3.4** mm
